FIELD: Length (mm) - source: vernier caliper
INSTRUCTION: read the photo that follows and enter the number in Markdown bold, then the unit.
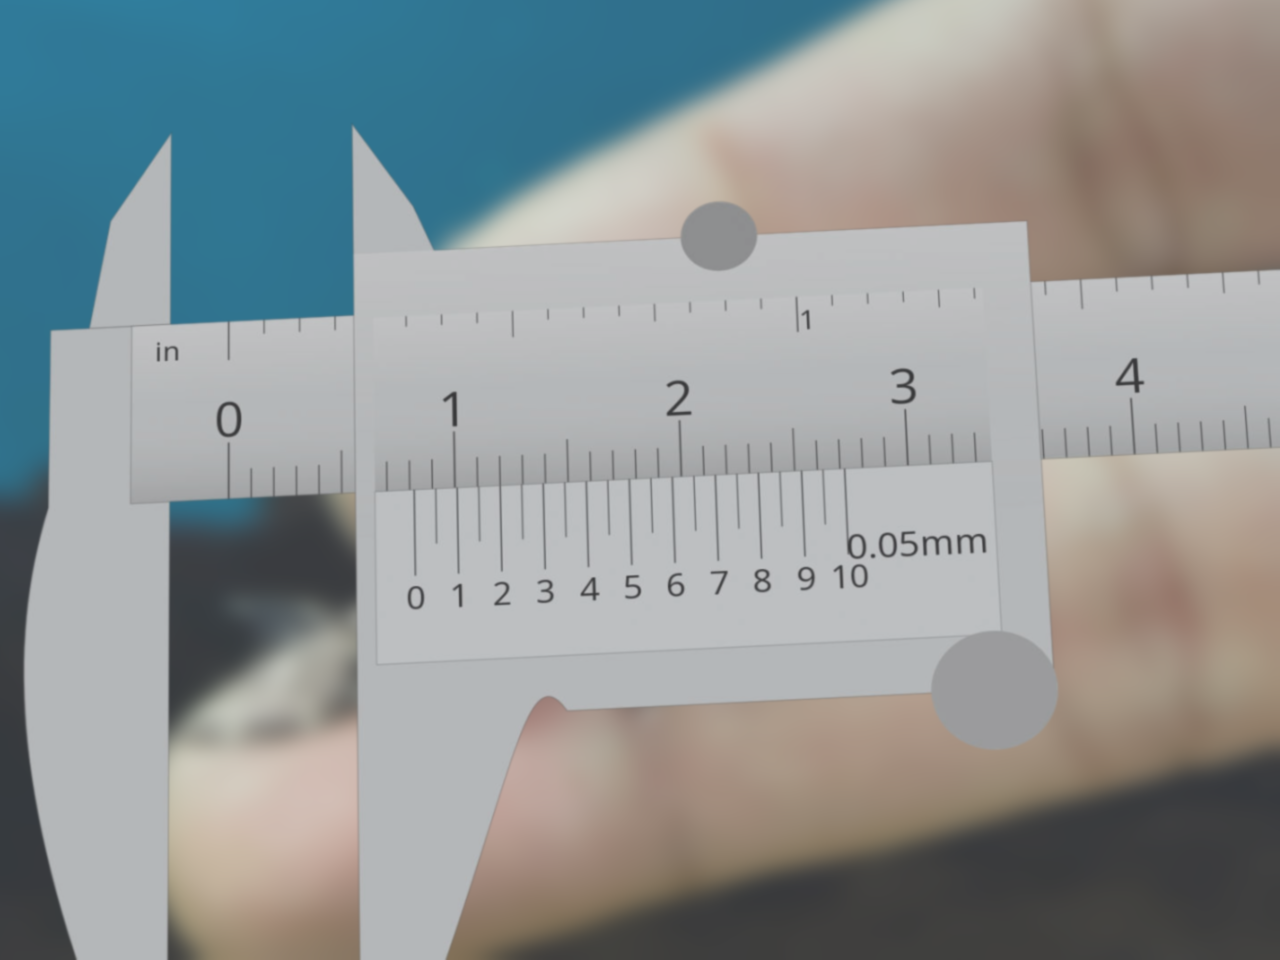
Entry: **8.2** mm
